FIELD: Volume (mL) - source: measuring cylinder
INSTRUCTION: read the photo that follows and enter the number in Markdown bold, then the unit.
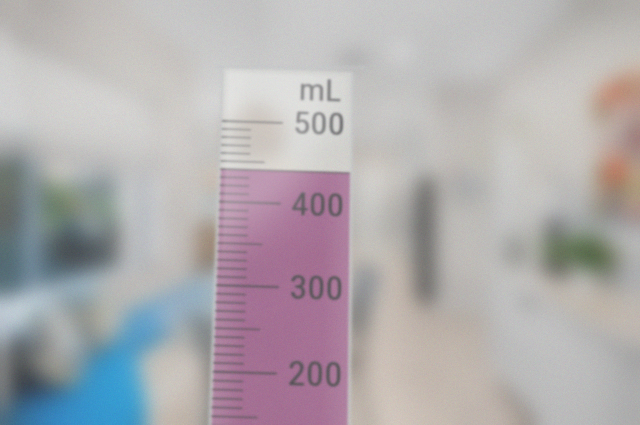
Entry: **440** mL
